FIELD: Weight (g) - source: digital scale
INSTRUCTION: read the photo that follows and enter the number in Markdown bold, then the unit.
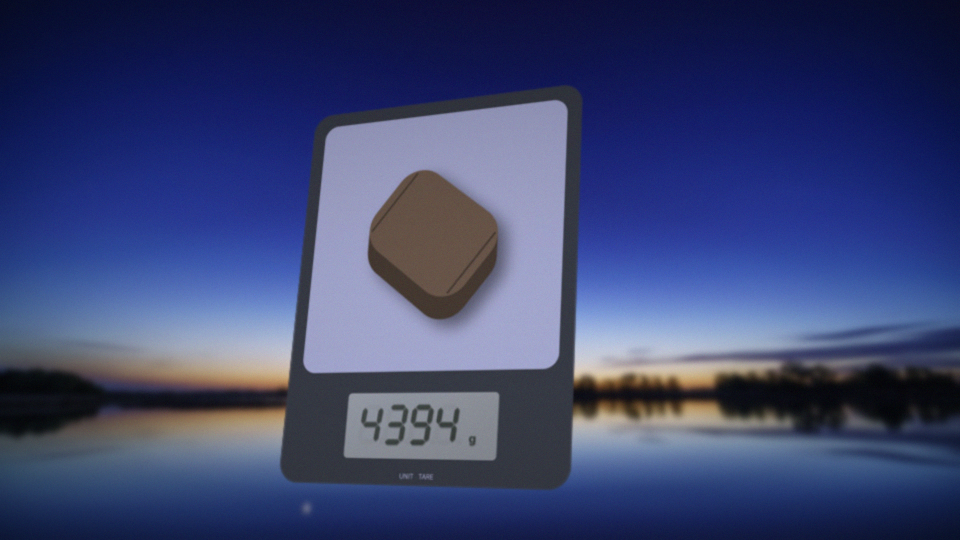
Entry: **4394** g
